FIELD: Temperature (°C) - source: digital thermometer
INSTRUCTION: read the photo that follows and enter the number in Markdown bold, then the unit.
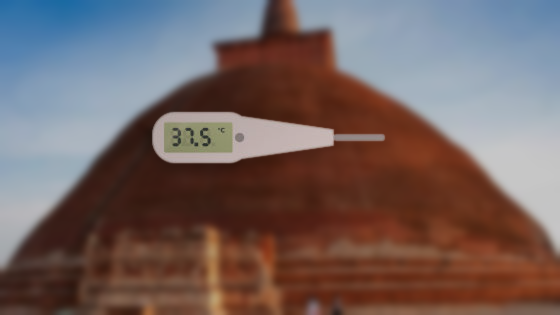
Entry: **37.5** °C
